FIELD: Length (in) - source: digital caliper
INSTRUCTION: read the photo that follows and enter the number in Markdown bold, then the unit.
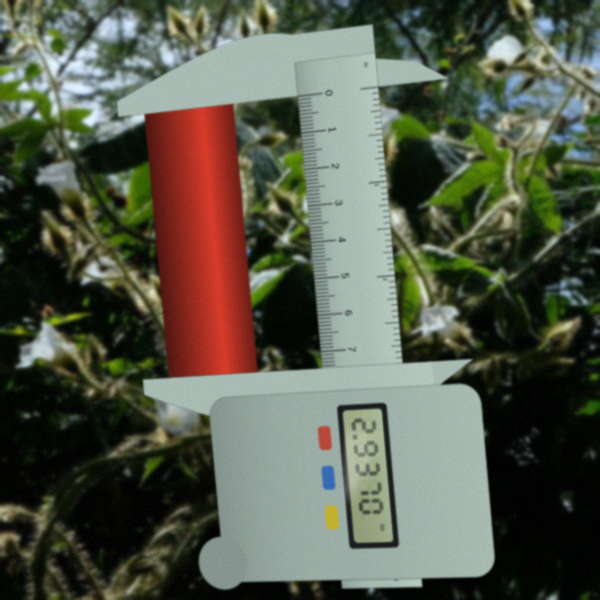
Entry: **2.9370** in
